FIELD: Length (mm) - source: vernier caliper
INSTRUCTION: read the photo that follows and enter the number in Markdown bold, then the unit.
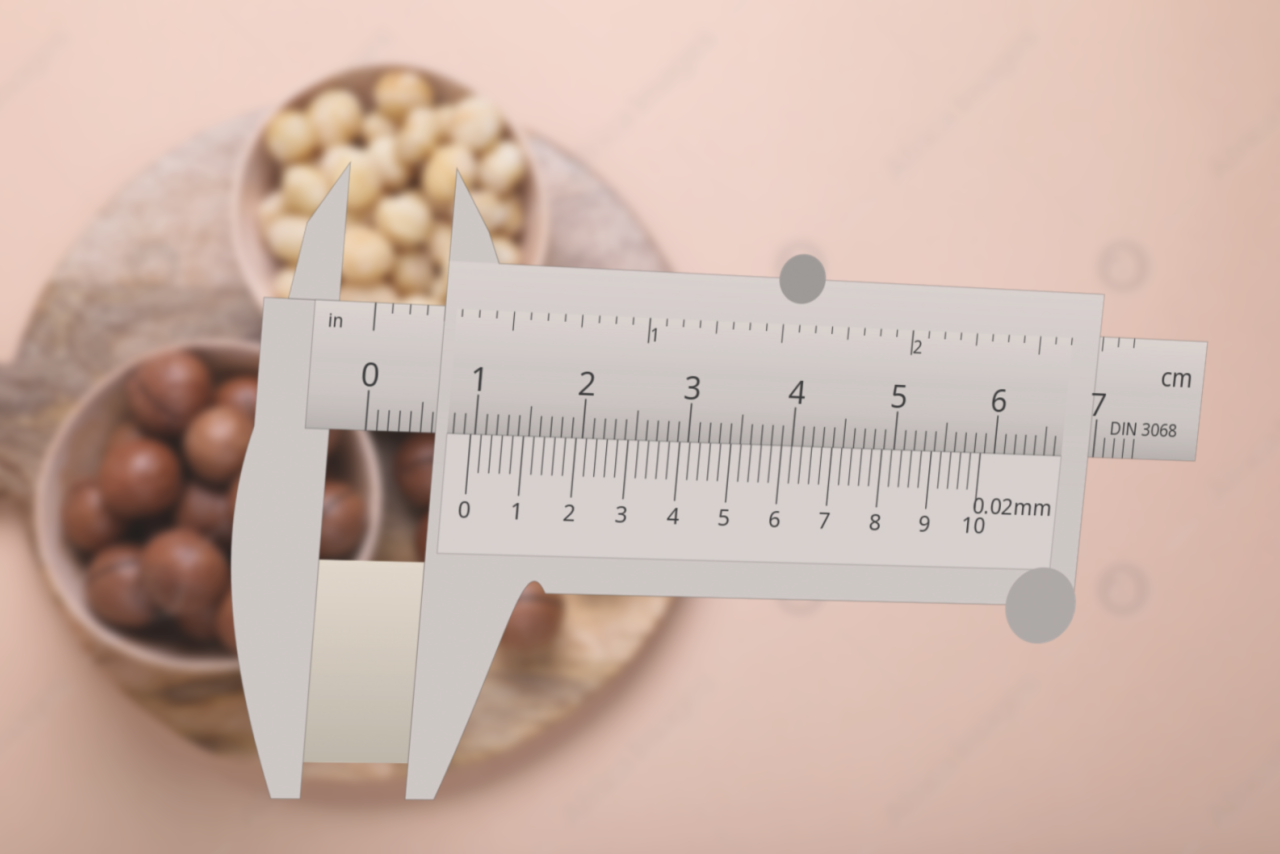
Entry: **9.6** mm
